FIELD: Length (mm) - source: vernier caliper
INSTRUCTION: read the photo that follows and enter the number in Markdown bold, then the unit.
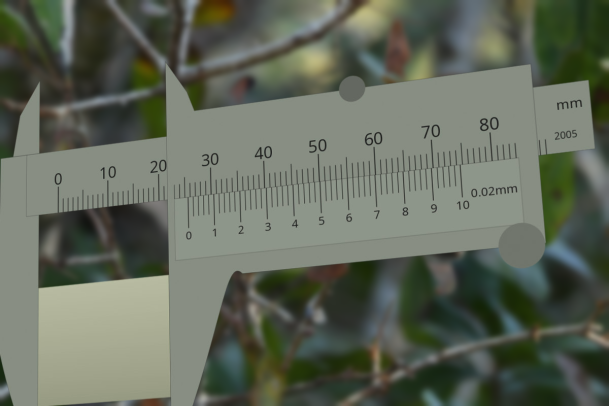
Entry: **25.6** mm
